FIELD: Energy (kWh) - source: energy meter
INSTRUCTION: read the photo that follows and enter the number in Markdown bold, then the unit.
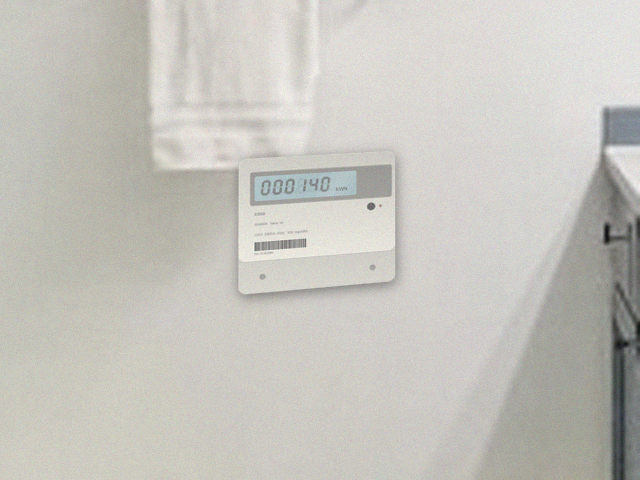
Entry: **140** kWh
